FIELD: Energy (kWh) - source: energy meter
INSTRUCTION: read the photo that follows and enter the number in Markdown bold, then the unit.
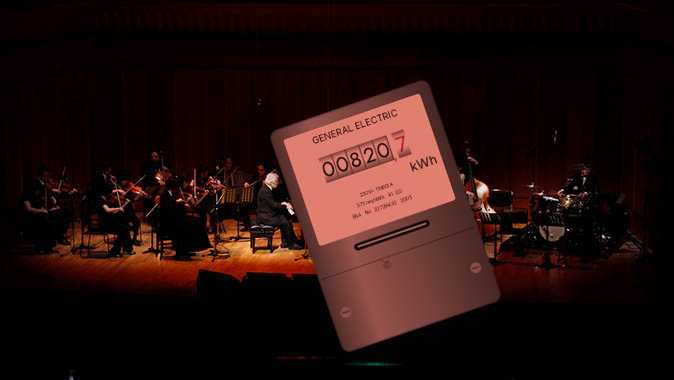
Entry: **820.7** kWh
